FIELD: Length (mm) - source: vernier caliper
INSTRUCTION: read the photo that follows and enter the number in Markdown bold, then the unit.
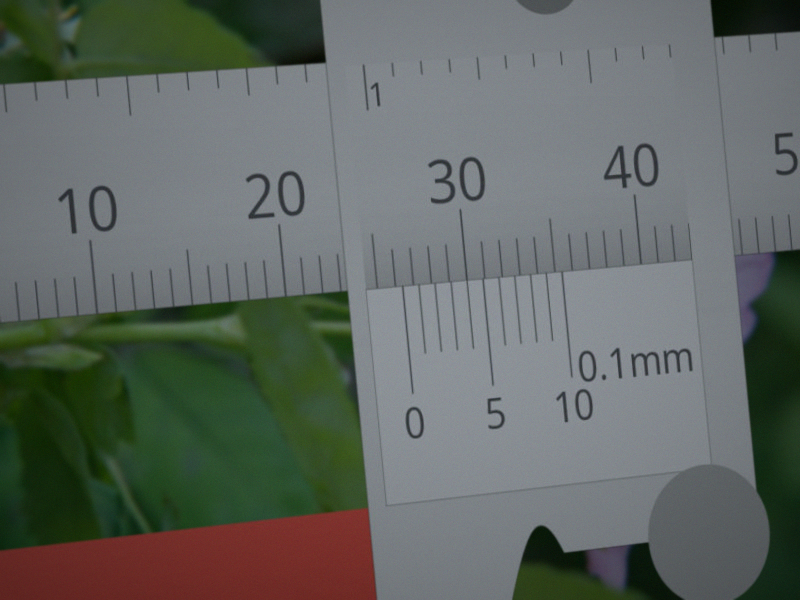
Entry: **26.4** mm
